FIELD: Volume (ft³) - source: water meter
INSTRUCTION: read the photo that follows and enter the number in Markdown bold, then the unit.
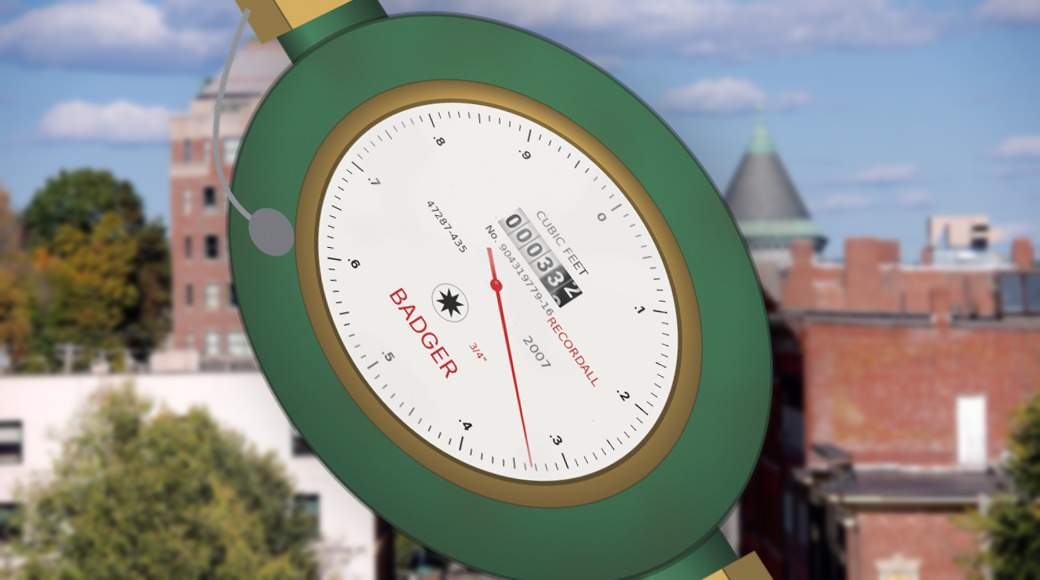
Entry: **332.33** ft³
